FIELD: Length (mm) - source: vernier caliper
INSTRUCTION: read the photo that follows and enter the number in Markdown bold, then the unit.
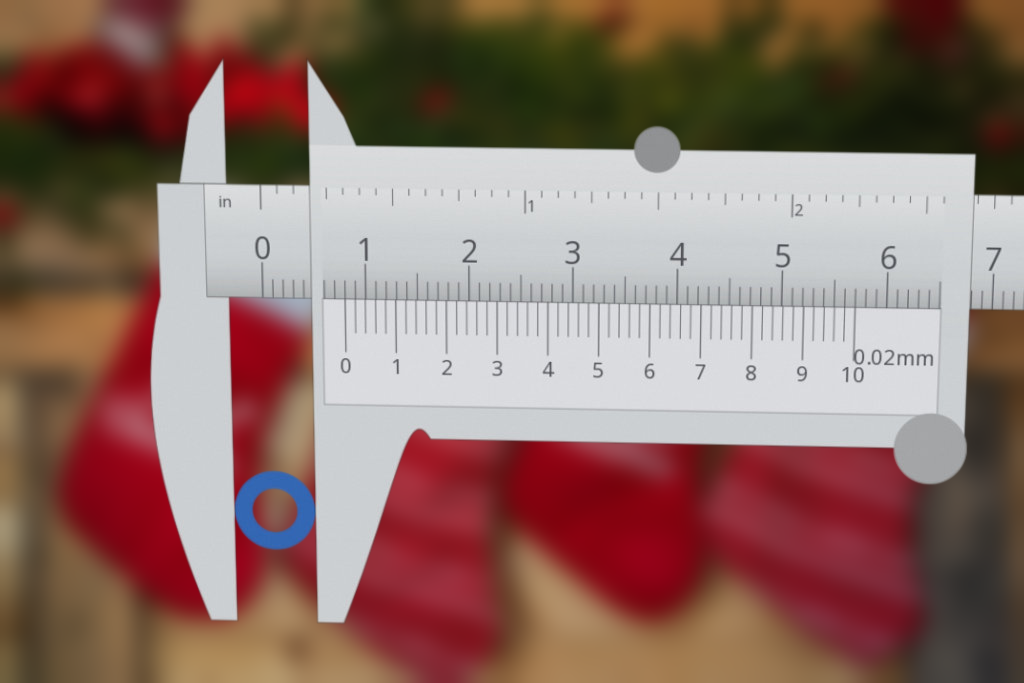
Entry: **8.0** mm
